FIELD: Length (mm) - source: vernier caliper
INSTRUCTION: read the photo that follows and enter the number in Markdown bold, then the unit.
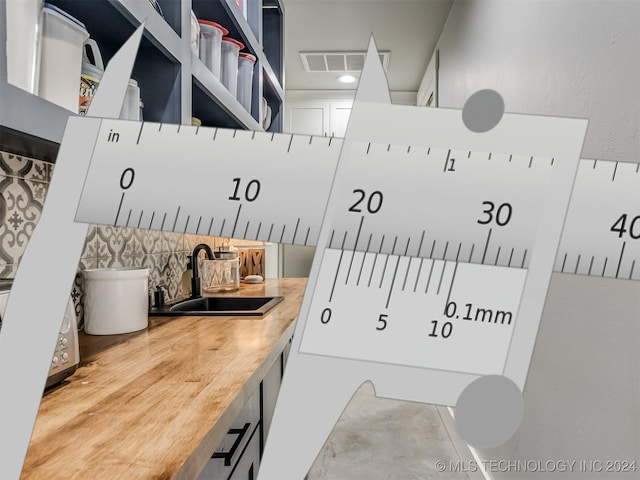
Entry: **19.1** mm
